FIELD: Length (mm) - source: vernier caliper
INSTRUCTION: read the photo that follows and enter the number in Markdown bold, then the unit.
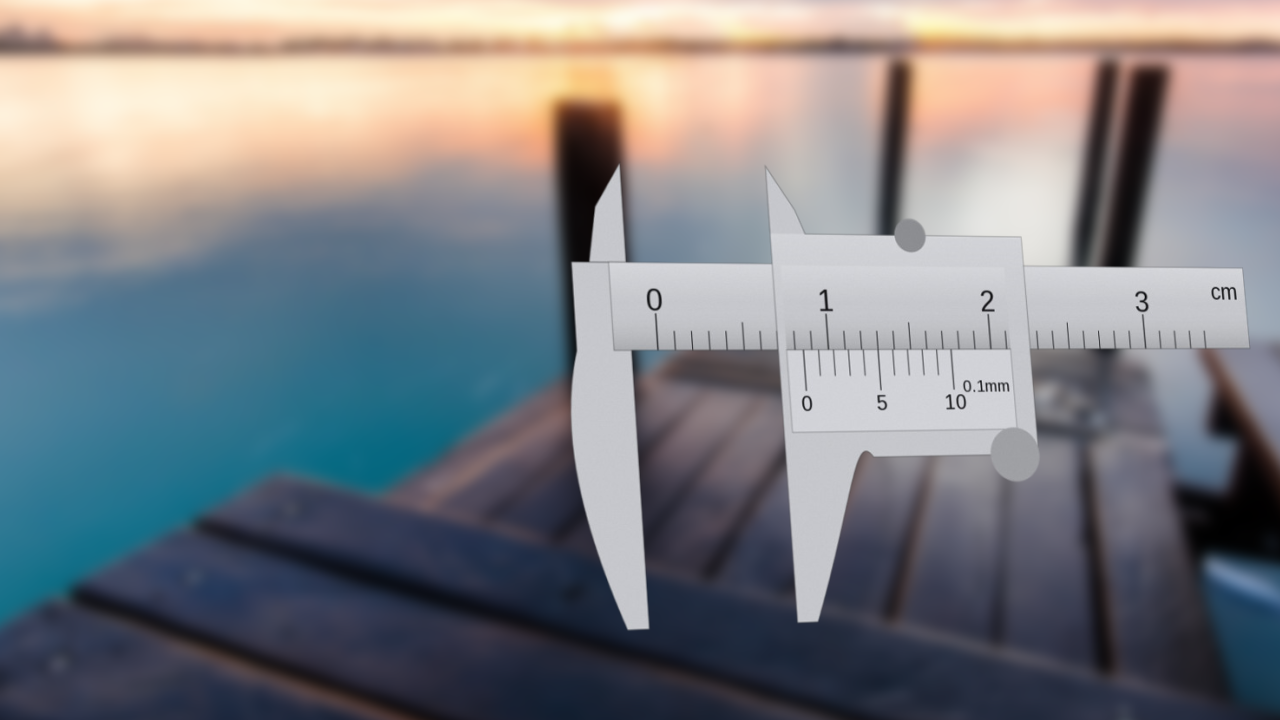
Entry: **8.5** mm
